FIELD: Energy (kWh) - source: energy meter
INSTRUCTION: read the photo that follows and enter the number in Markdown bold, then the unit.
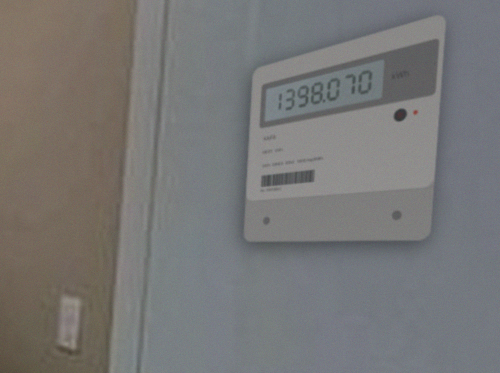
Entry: **1398.070** kWh
